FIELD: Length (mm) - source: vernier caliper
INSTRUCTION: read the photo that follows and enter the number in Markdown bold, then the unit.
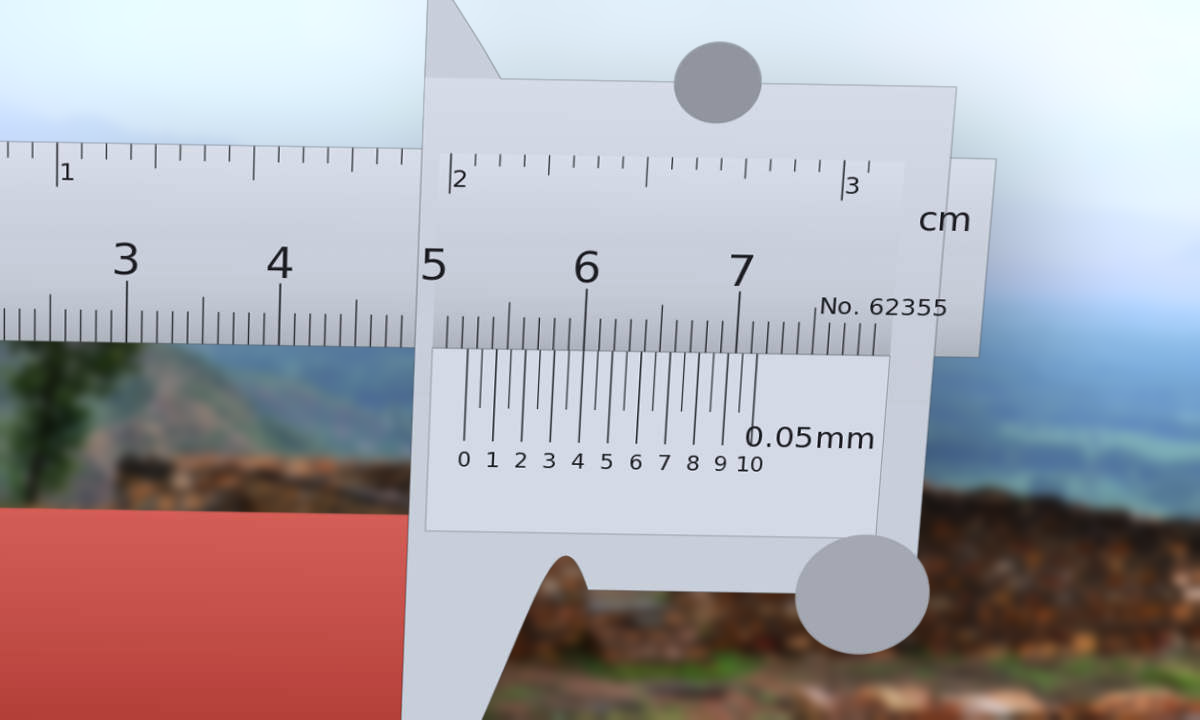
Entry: **52.4** mm
